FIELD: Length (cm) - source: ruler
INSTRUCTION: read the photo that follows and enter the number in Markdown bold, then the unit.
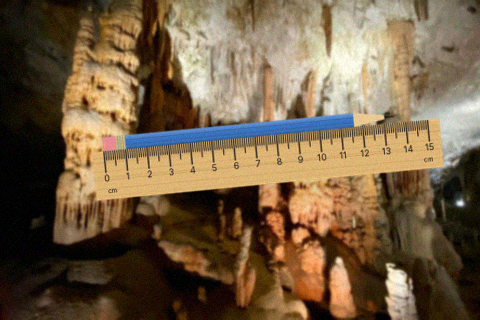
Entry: **13.5** cm
